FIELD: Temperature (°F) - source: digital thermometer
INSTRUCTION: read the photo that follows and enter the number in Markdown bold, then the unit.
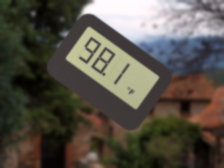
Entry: **98.1** °F
